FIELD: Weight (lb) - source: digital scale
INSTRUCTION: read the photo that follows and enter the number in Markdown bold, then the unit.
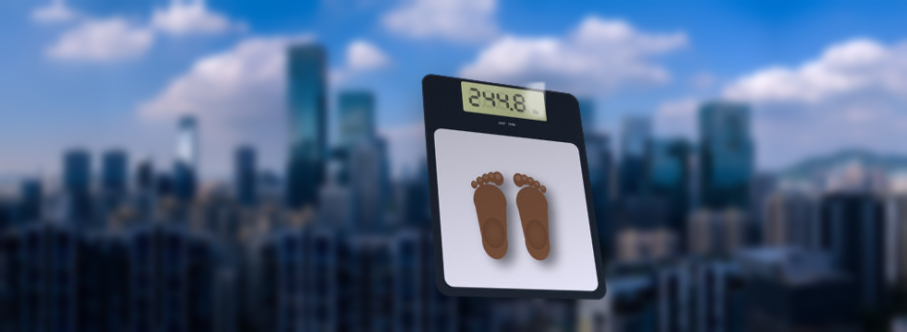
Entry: **244.8** lb
